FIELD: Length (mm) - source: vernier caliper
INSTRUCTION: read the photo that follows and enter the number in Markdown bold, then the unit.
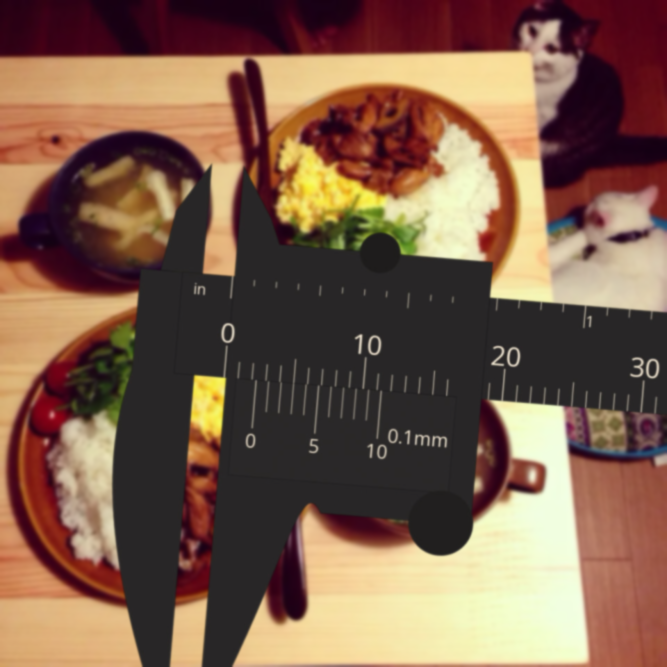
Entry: **2.3** mm
